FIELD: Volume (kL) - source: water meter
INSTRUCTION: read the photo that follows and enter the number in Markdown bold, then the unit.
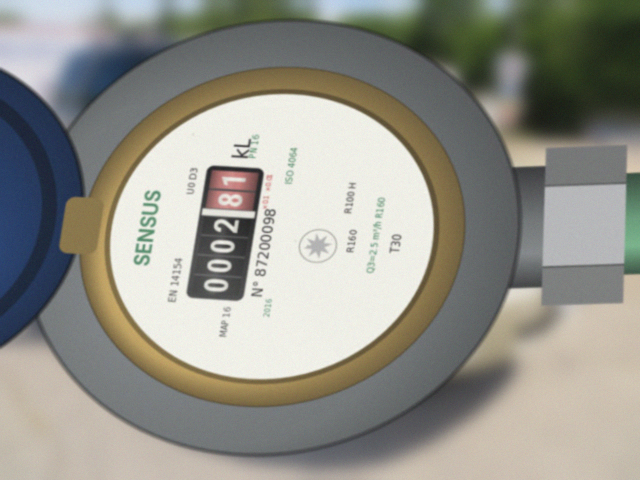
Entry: **2.81** kL
